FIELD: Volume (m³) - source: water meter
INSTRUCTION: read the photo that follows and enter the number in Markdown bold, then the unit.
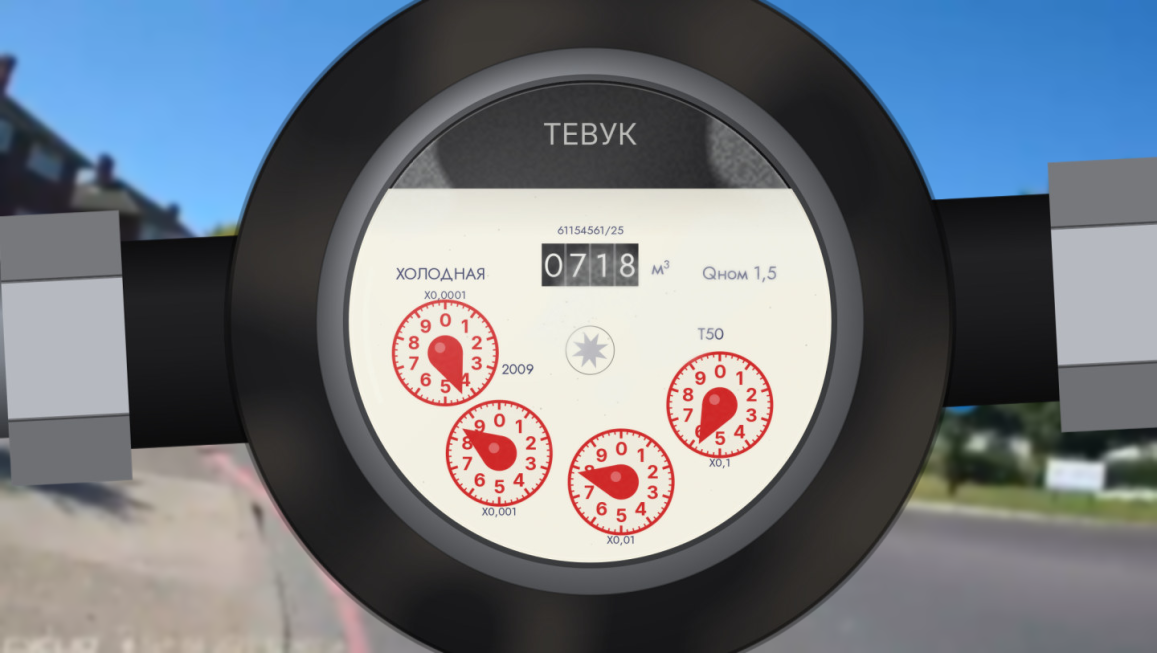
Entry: **718.5784** m³
